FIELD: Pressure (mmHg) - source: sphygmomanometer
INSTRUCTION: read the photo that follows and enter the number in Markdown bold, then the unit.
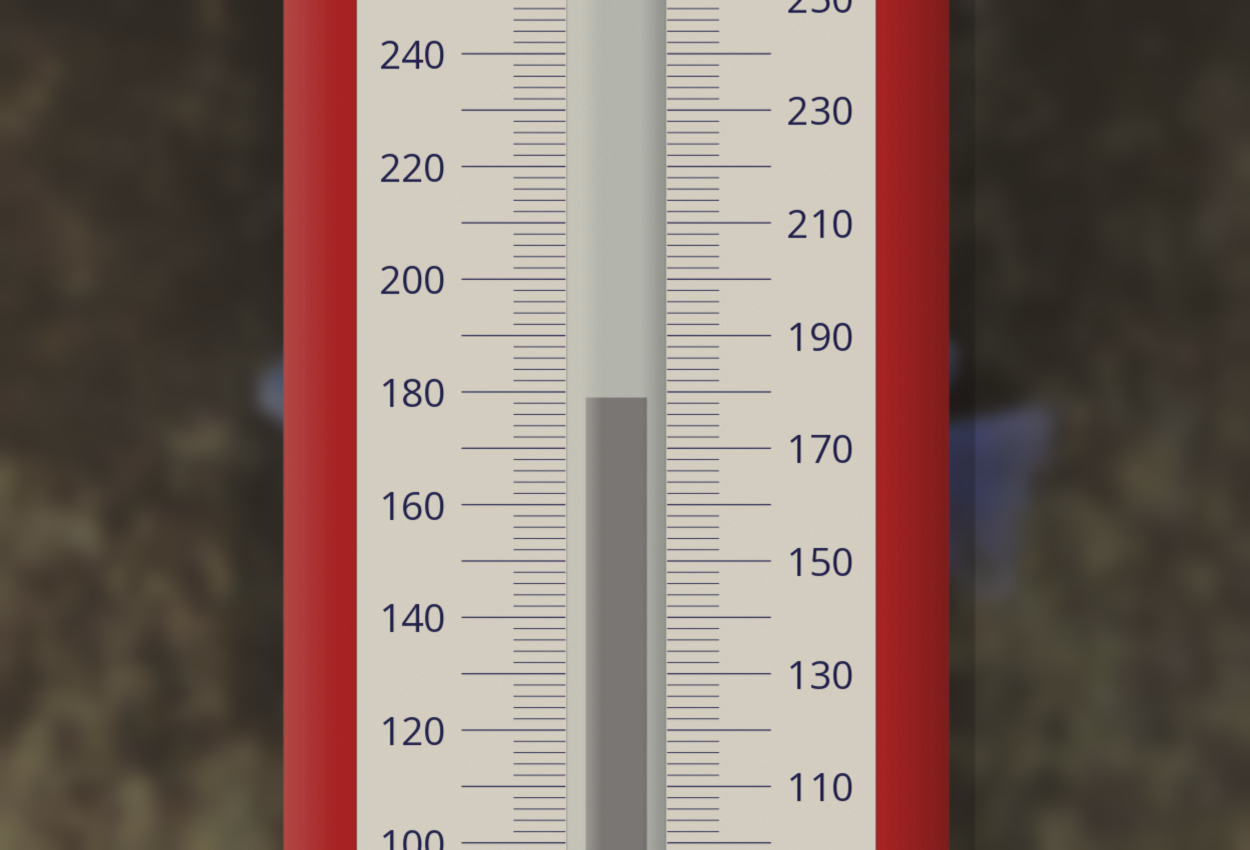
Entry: **179** mmHg
